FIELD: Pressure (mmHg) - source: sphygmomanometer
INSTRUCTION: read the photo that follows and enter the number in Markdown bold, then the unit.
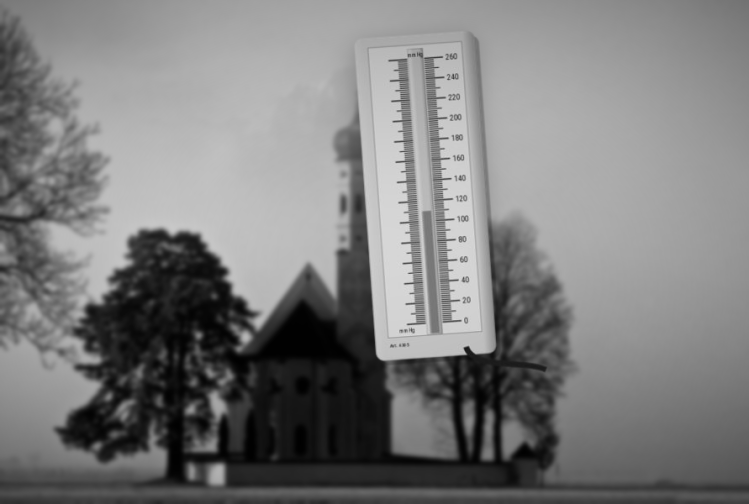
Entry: **110** mmHg
